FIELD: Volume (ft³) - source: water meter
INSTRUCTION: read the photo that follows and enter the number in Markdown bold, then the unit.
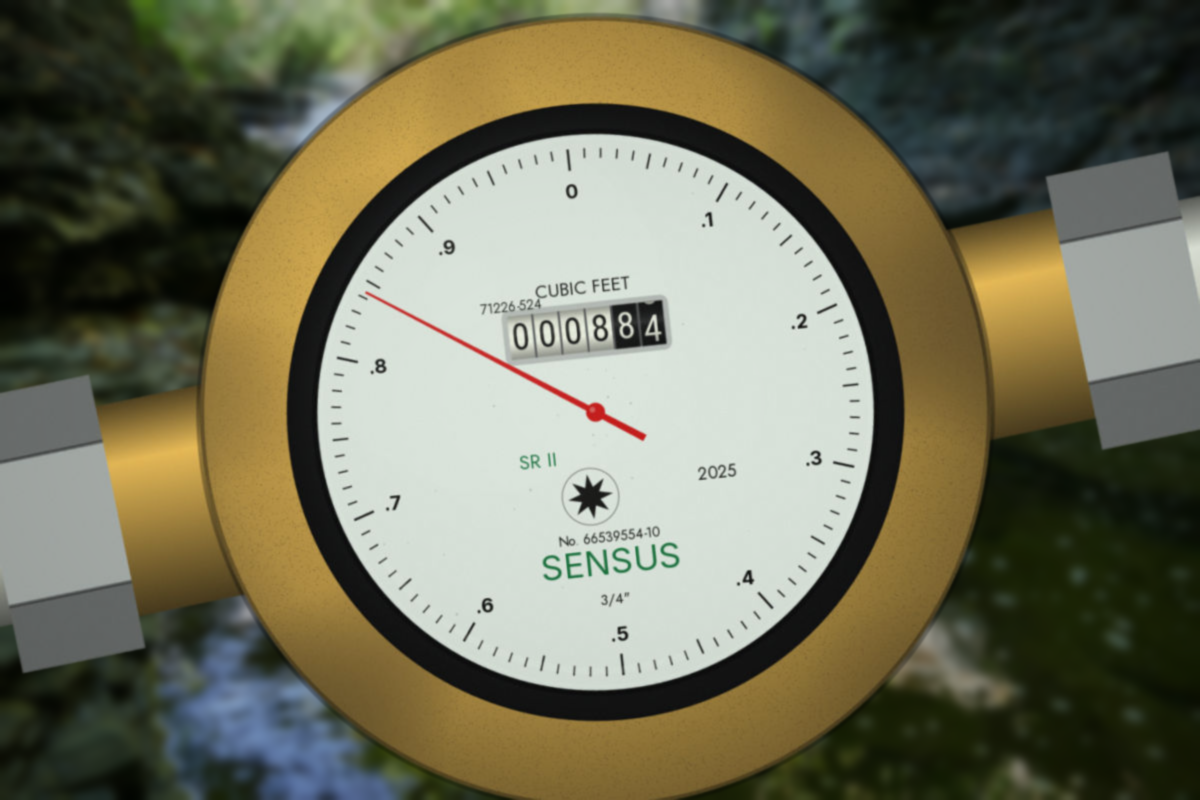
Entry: **883.84** ft³
